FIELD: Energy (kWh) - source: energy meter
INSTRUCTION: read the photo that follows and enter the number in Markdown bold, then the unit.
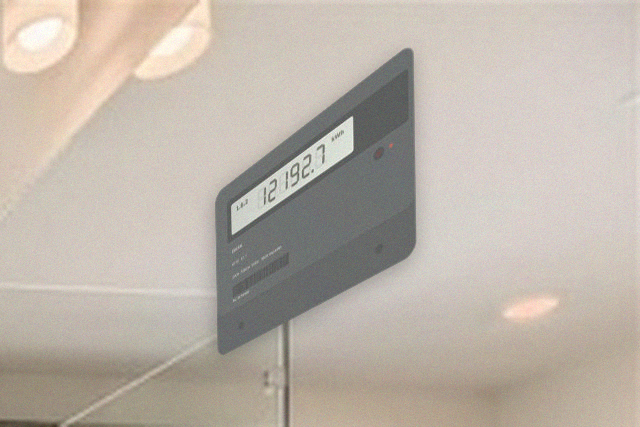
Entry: **12192.7** kWh
